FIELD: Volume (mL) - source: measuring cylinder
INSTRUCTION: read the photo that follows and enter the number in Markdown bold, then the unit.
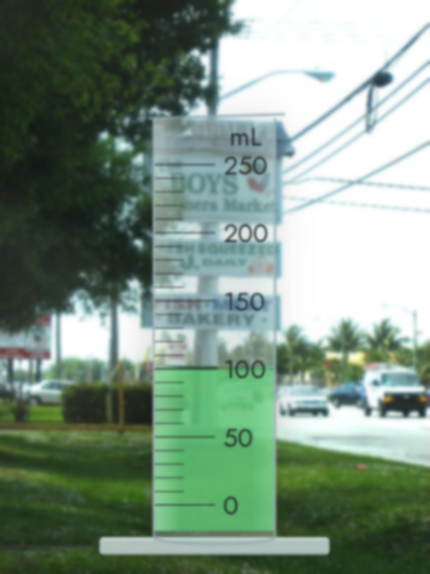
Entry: **100** mL
